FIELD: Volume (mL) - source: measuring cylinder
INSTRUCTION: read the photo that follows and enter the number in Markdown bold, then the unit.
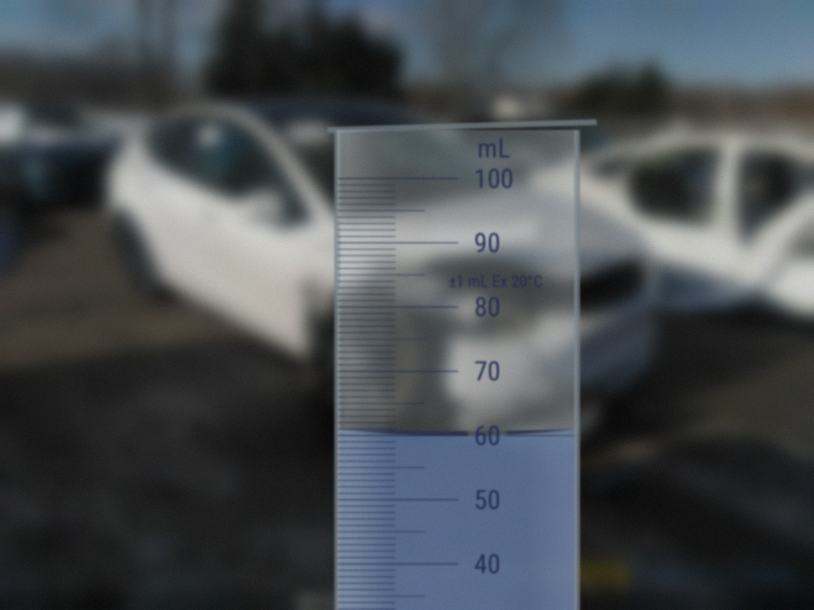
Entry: **60** mL
